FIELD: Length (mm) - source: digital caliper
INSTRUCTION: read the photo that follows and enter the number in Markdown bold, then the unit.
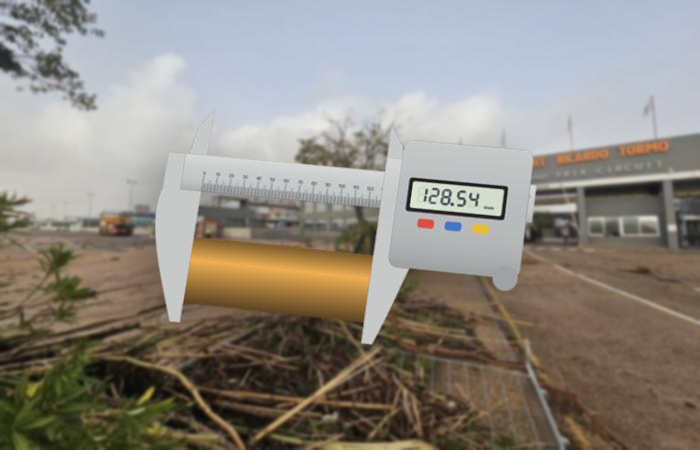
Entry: **128.54** mm
